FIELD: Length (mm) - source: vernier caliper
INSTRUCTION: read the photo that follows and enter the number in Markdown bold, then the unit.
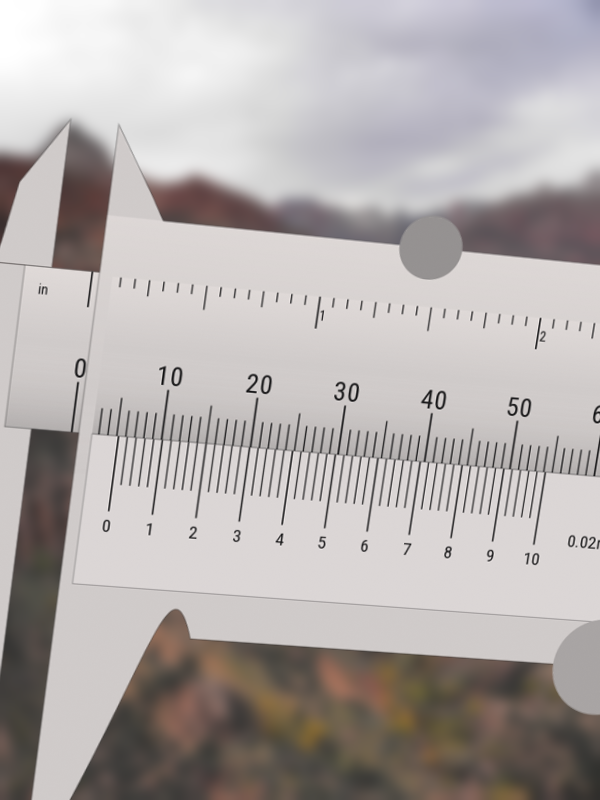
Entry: **5.2** mm
